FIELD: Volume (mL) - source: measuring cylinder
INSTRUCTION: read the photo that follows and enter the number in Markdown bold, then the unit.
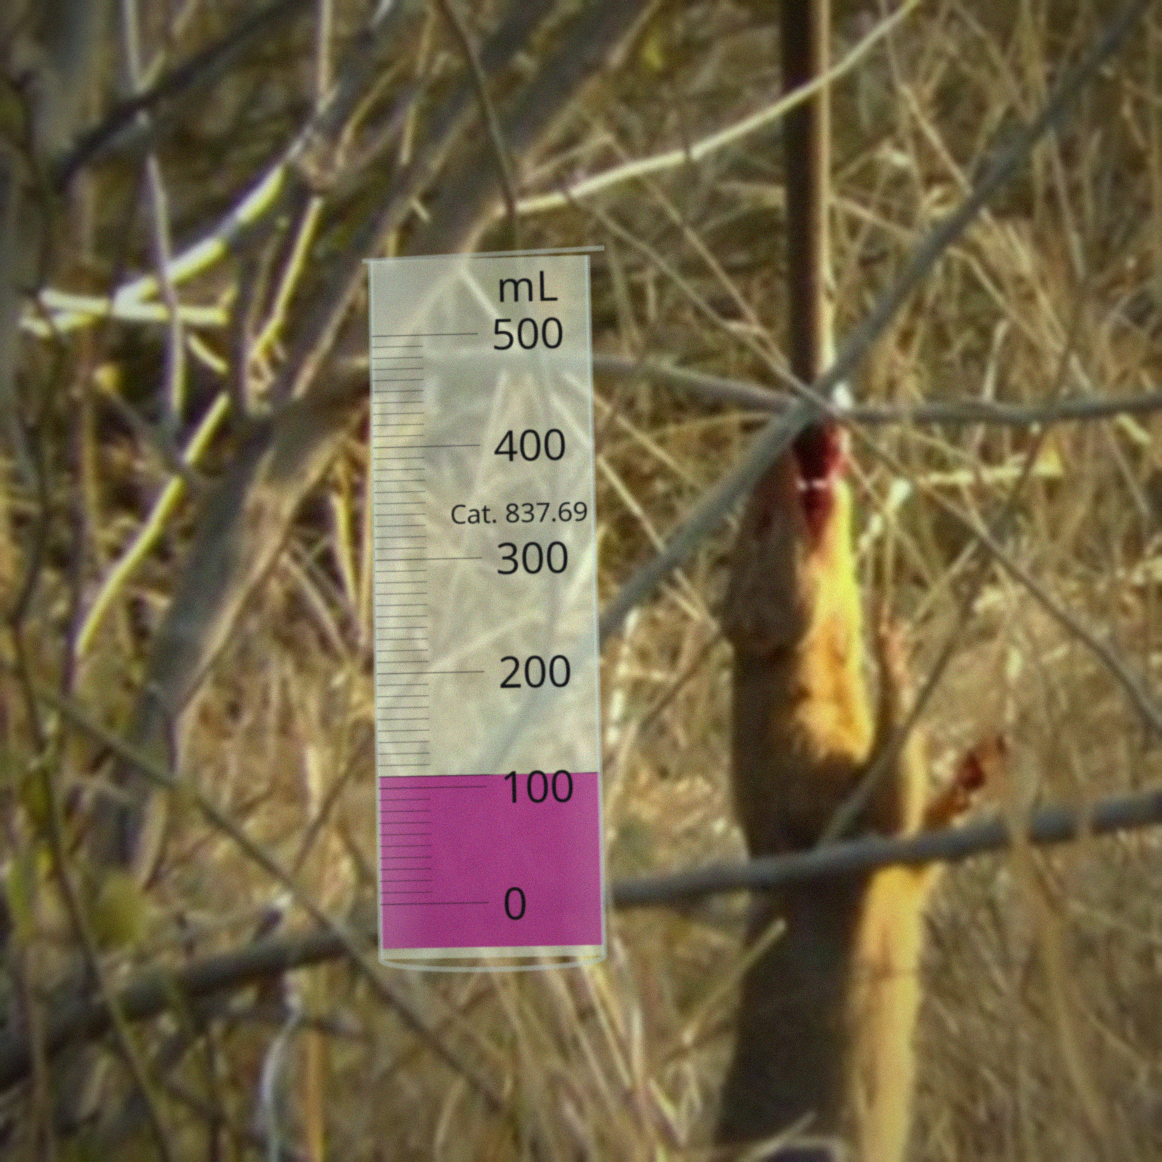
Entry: **110** mL
